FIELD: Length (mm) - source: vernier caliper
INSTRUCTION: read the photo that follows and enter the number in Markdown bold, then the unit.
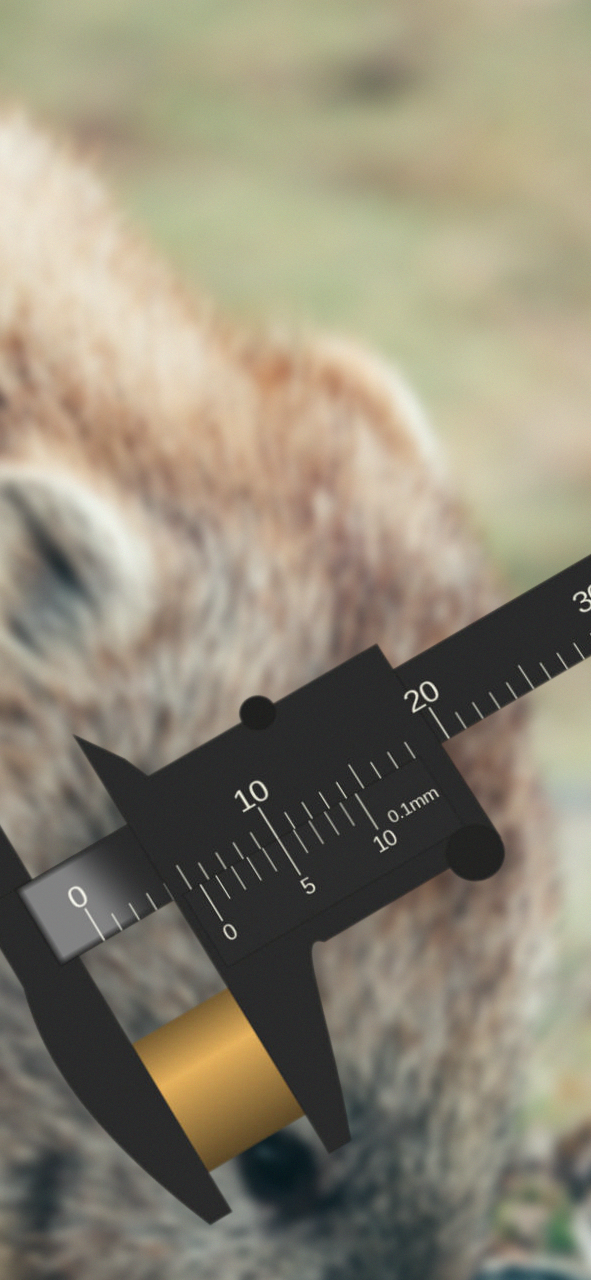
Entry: **5.5** mm
